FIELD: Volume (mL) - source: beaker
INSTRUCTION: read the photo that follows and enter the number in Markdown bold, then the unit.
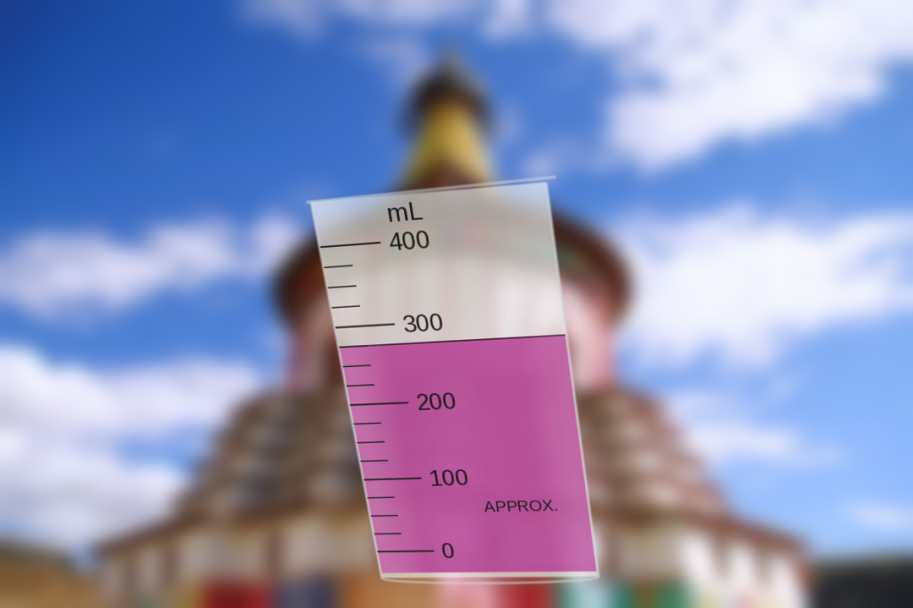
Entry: **275** mL
